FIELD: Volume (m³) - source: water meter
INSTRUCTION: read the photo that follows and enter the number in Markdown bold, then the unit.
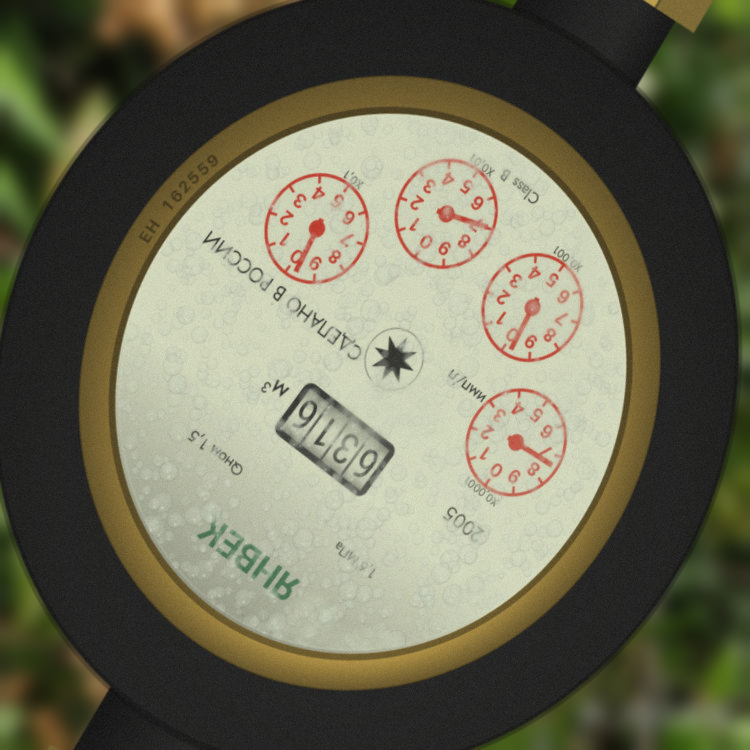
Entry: **6315.9697** m³
